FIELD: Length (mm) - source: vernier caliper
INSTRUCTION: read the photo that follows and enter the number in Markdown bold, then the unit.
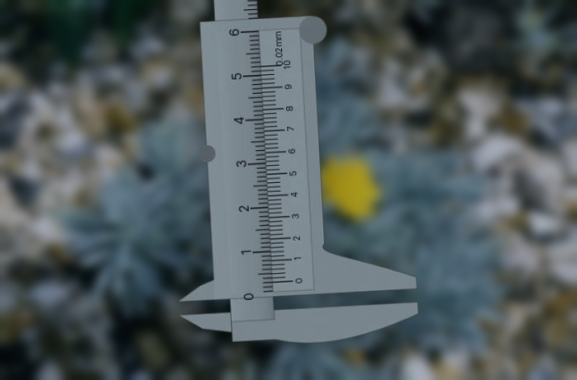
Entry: **3.0** mm
